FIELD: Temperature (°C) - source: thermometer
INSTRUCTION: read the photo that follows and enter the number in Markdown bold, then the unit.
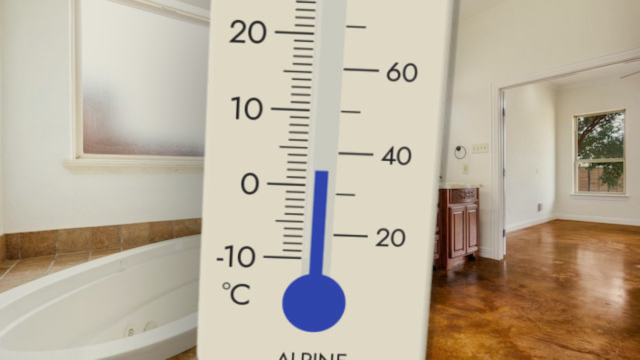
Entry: **2** °C
